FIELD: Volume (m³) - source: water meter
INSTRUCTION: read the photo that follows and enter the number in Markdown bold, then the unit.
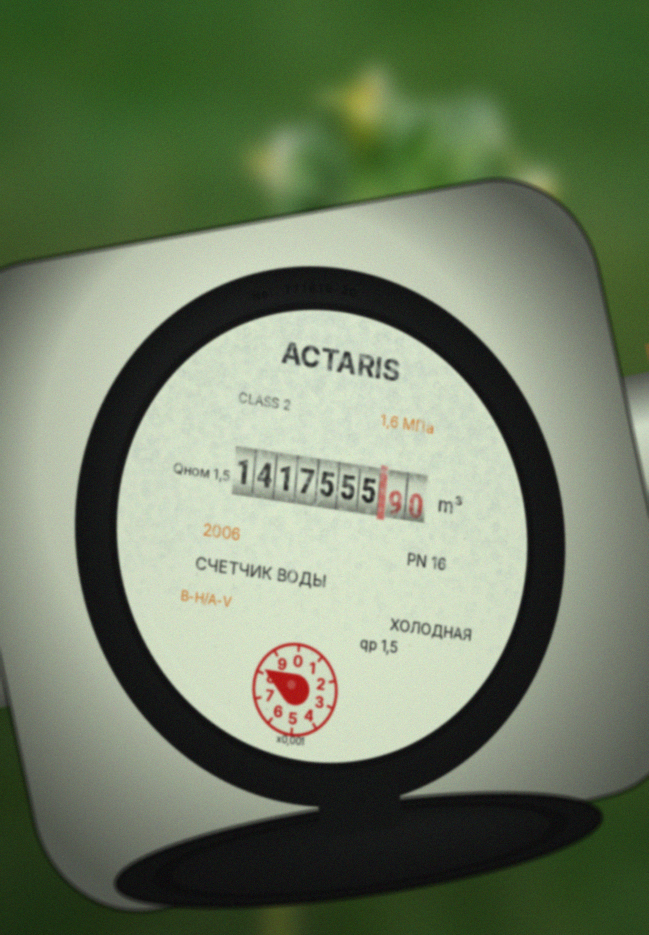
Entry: **1417555.898** m³
